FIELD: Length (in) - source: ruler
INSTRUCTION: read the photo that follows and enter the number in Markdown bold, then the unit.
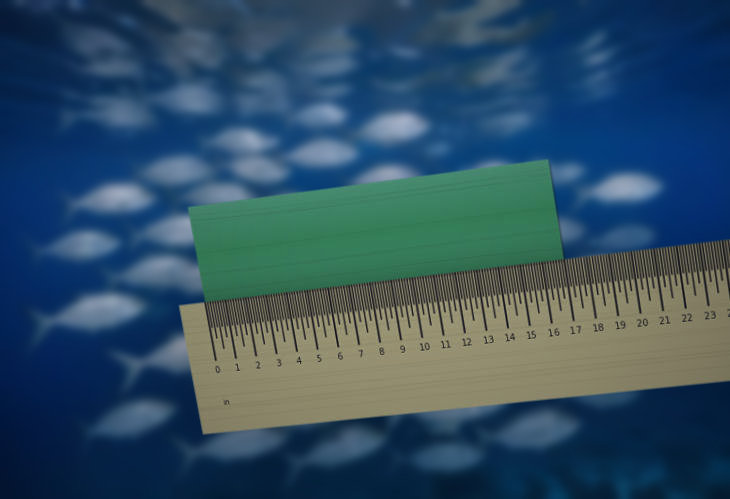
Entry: **17** in
